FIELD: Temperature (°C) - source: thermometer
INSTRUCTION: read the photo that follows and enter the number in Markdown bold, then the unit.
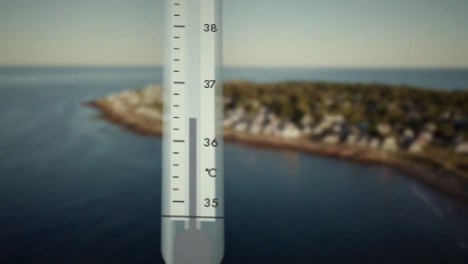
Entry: **36.4** °C
